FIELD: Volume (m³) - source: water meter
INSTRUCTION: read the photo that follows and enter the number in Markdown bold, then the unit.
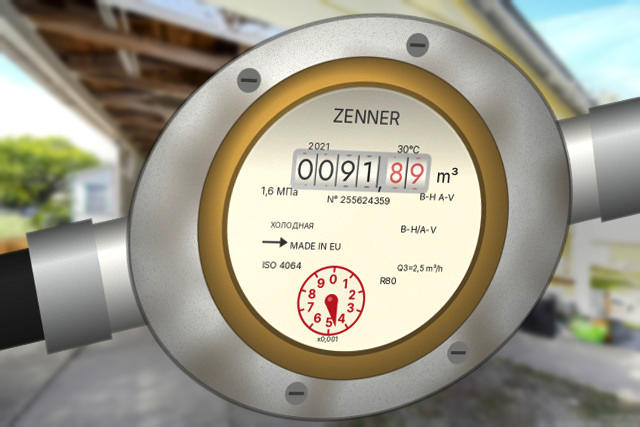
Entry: **91.894** m³
